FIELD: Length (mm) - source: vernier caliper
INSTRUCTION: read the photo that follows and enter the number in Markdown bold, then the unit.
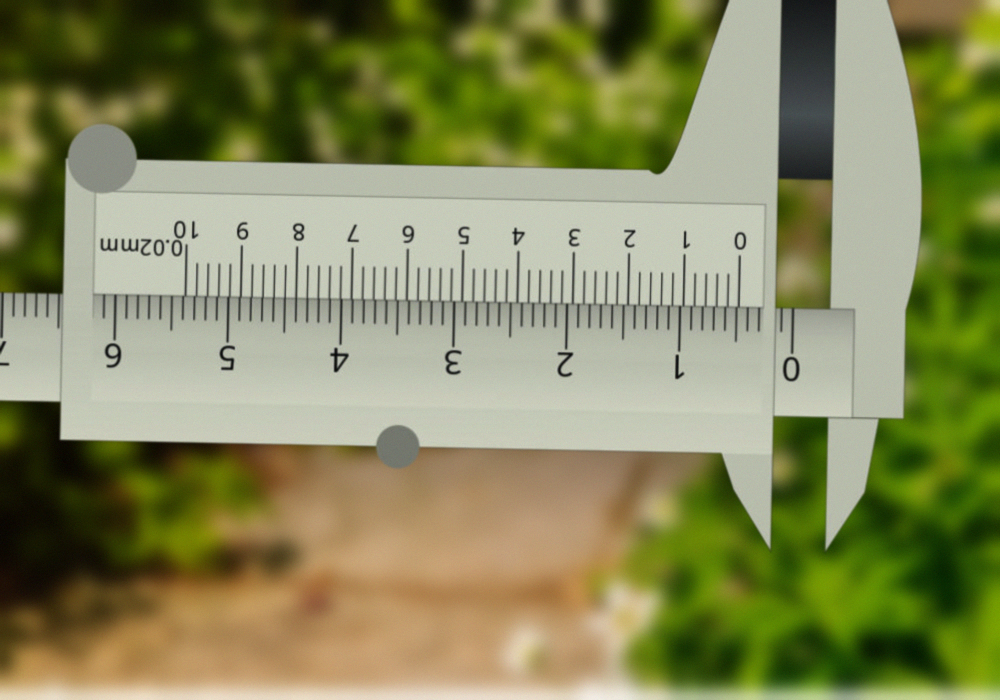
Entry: **4.8** mm
